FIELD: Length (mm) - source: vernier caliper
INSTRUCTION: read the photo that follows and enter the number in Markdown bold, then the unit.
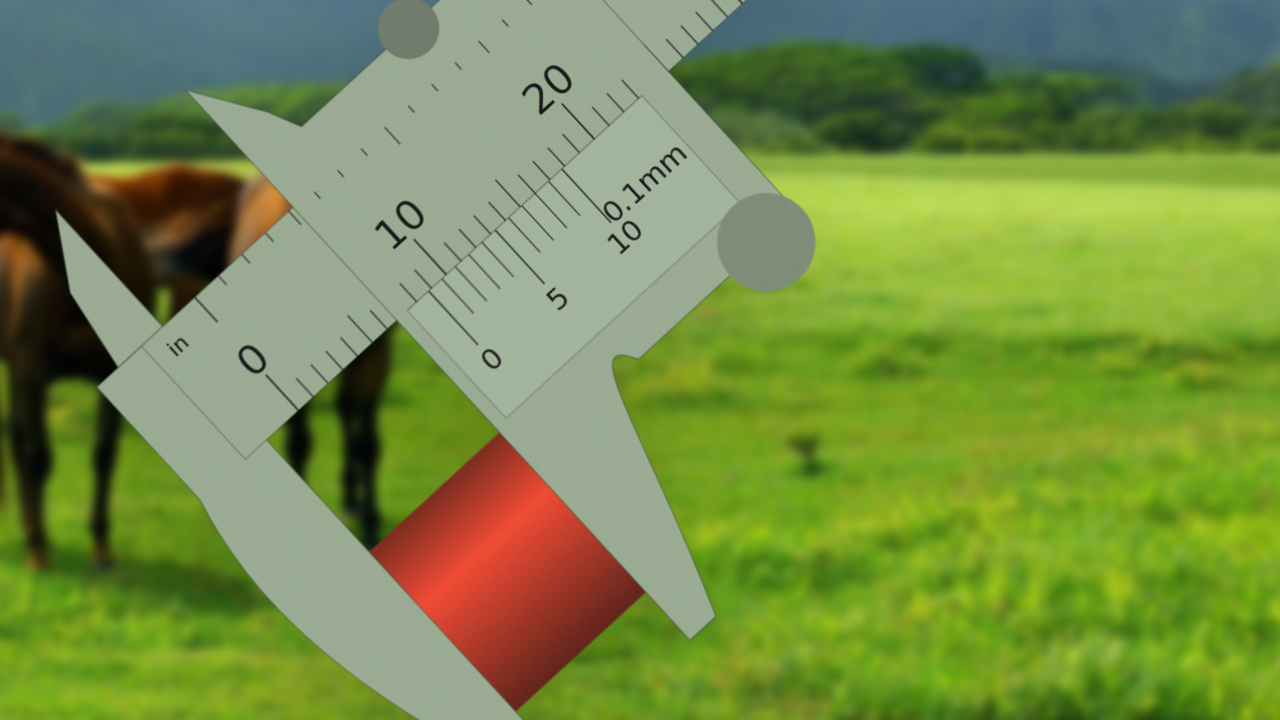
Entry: **8.8** mm
